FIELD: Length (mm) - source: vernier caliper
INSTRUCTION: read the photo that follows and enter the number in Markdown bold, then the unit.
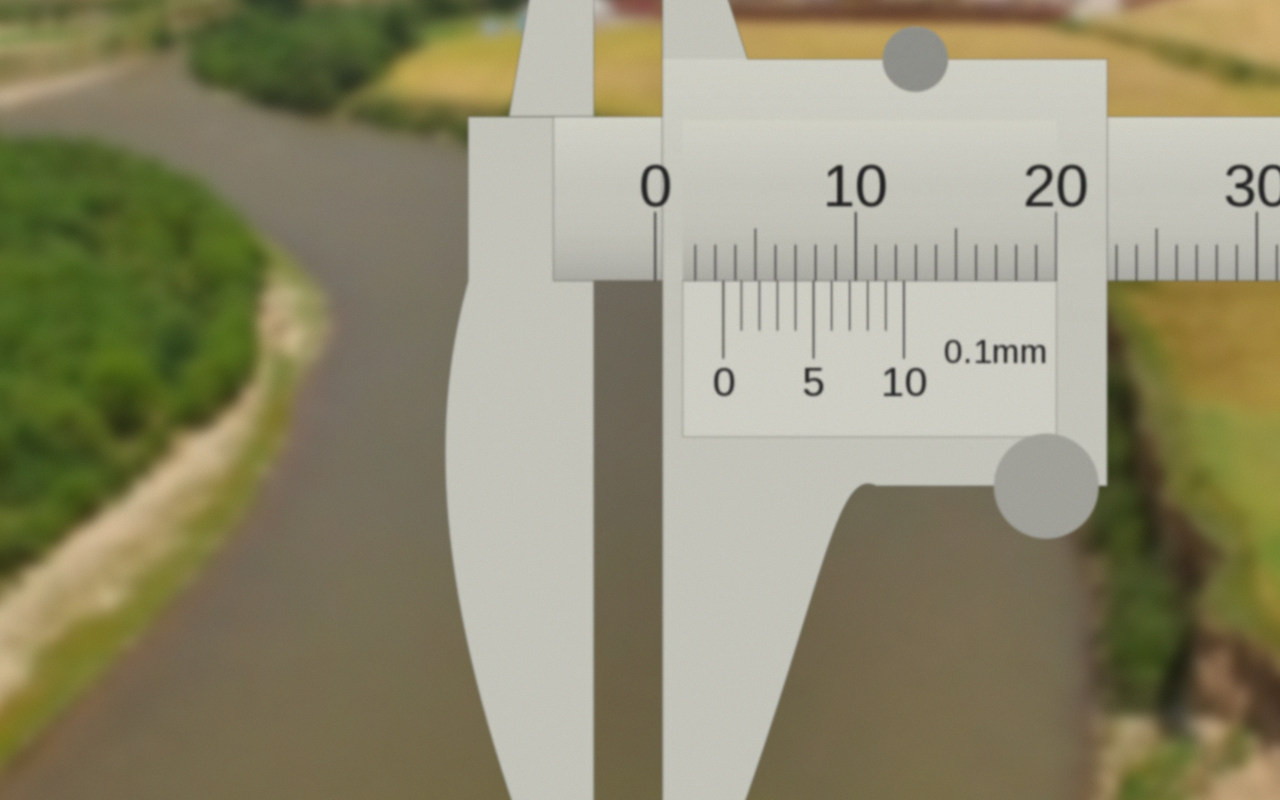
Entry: **3.4** mm
